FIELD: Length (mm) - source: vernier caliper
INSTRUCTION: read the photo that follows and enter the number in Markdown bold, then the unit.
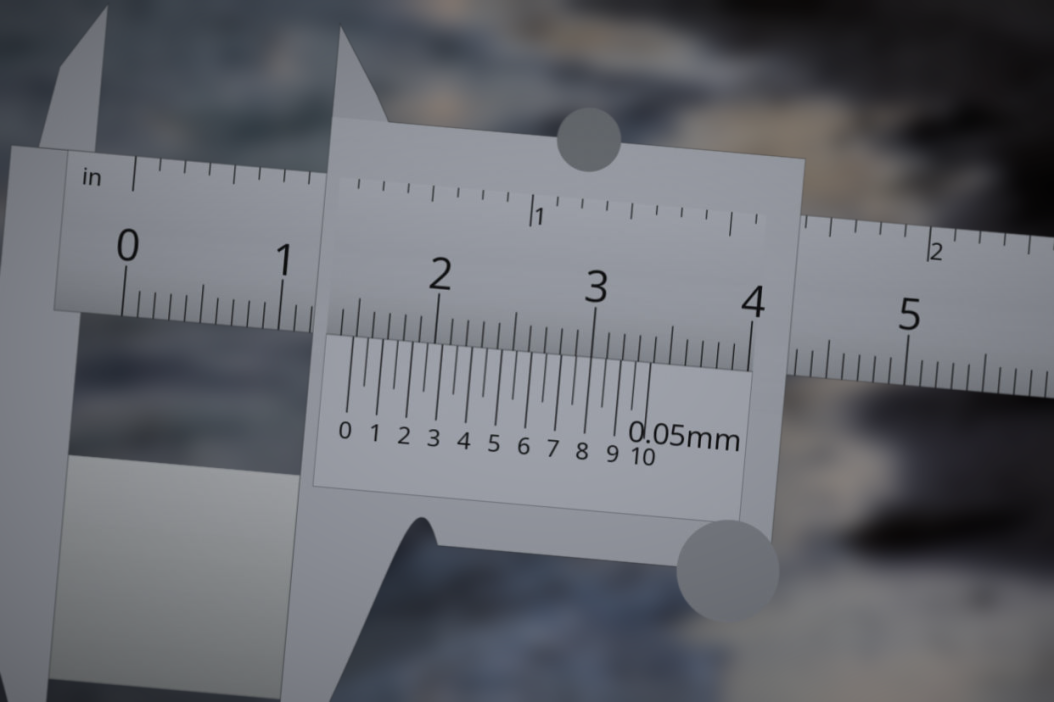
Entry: **14.8** mm
